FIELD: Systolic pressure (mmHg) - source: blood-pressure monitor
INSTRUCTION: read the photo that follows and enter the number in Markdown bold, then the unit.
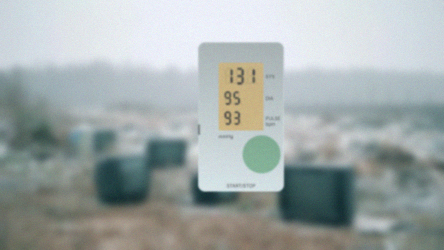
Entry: **131** mmHg
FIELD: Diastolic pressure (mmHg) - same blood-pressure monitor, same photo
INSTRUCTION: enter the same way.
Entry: **95** mmHg
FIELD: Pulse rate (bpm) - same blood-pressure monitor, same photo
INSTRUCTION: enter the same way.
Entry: **93** bpm
